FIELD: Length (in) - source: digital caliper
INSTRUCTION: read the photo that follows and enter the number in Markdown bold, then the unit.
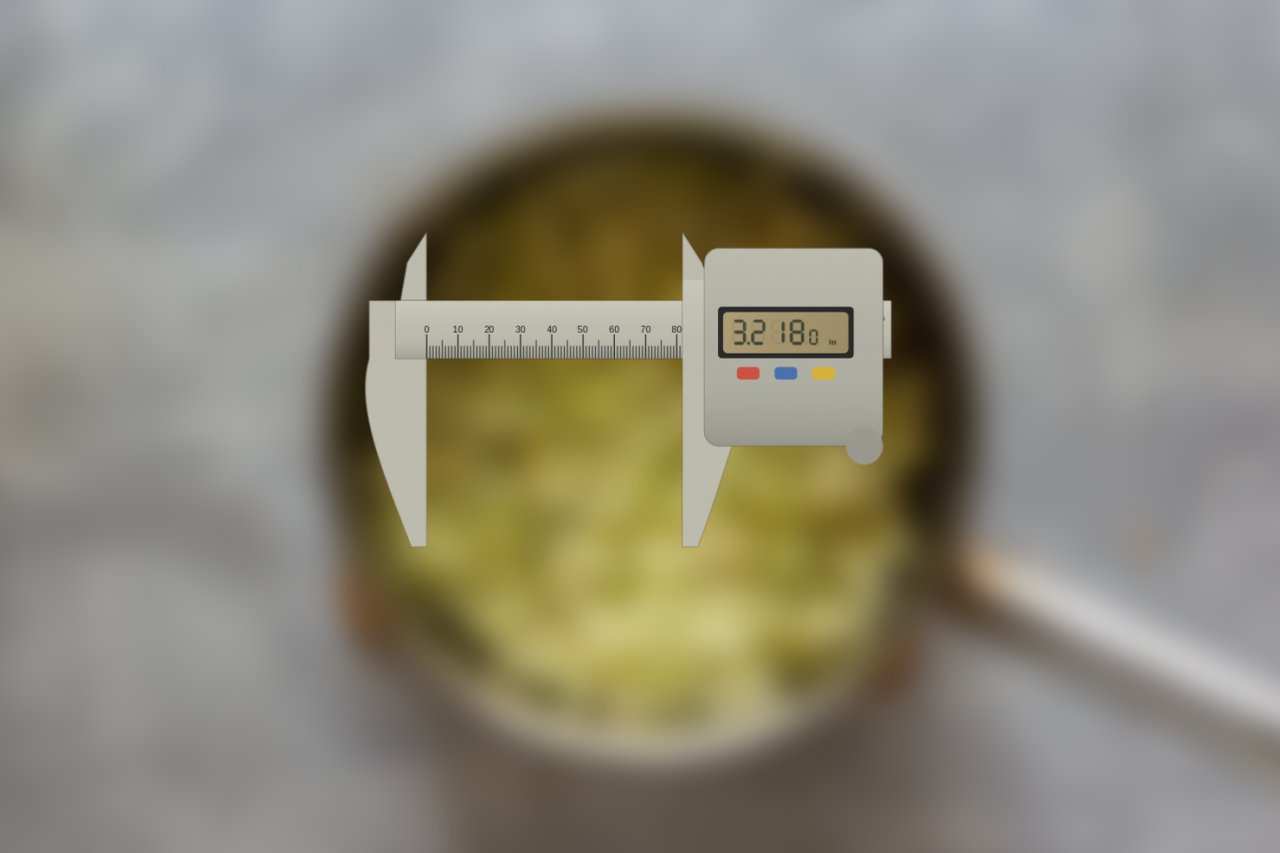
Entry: **3.2180** in
